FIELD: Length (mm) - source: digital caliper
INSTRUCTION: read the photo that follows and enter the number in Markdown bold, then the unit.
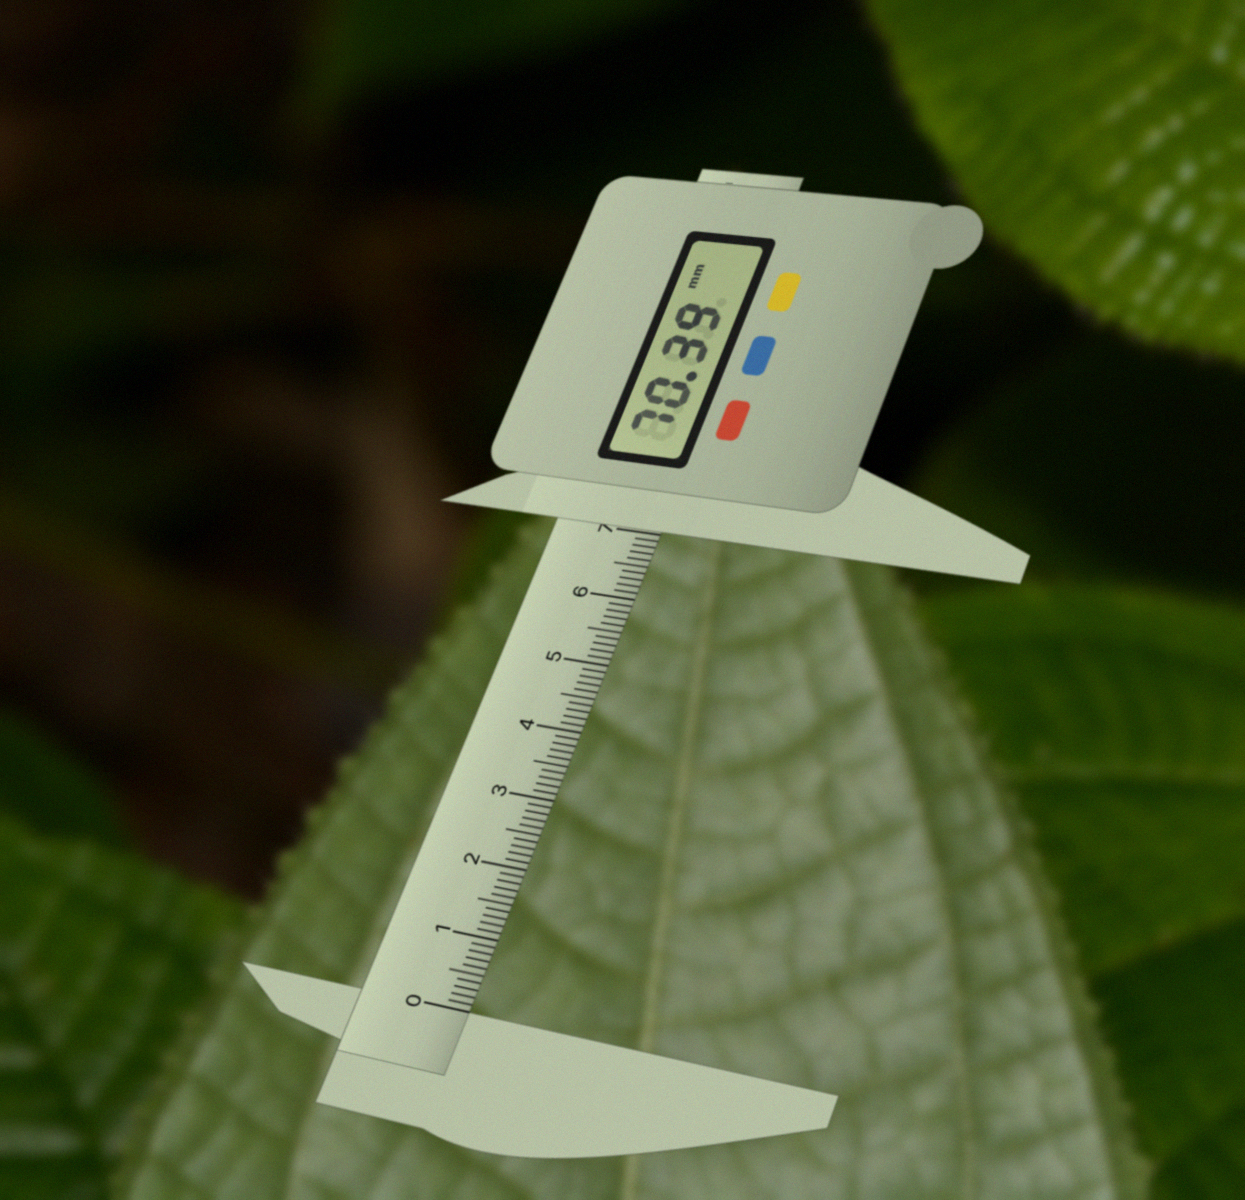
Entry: **70.39** mm
